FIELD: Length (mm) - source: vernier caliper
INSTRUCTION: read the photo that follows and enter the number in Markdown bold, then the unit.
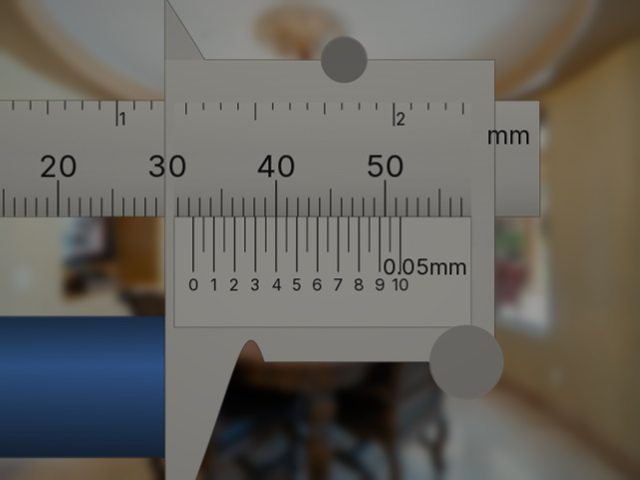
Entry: **32.4** mm
